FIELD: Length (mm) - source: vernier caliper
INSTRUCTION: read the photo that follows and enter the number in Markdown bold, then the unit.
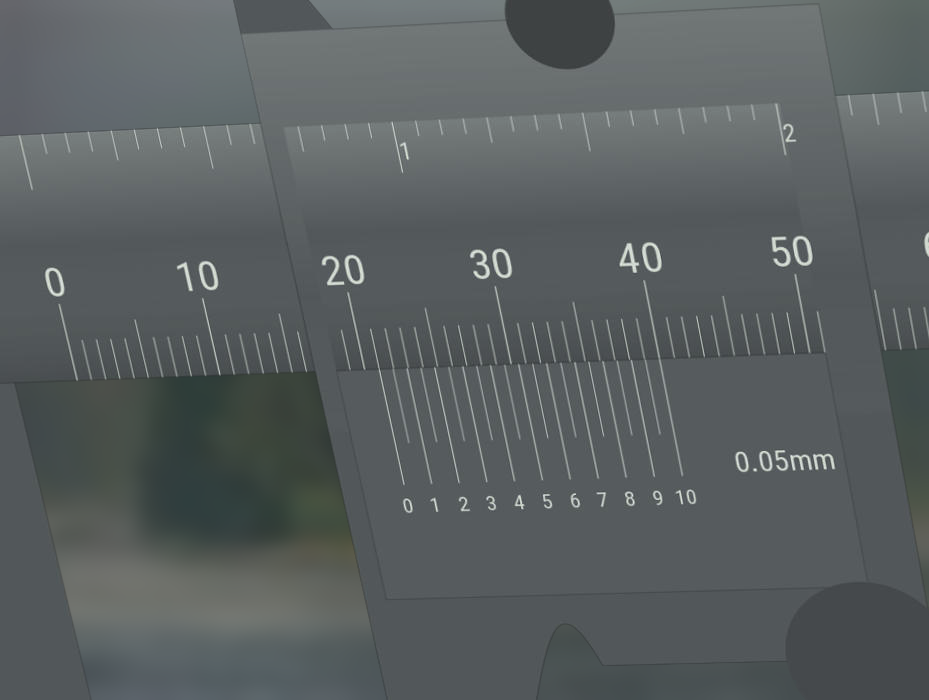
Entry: **21.0** mm
